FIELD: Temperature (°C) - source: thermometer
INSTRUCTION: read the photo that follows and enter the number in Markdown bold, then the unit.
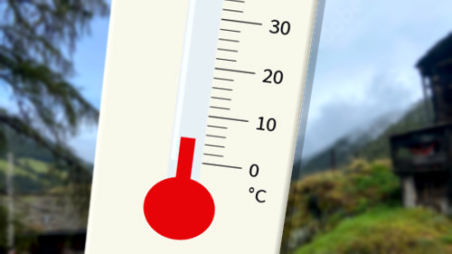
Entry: **5** °C
